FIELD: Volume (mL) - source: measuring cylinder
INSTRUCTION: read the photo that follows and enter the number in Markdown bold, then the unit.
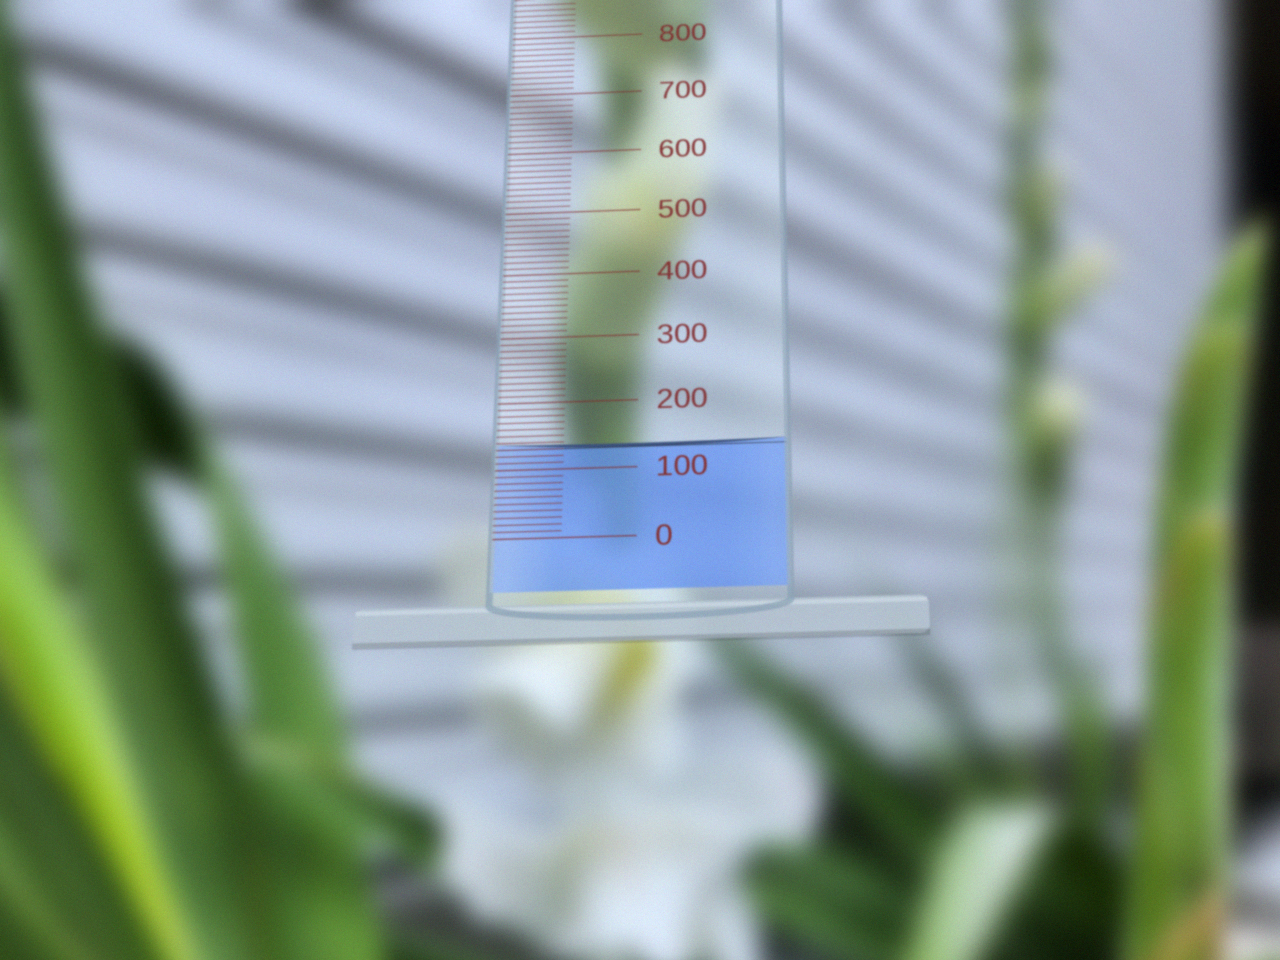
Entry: **130** mL
